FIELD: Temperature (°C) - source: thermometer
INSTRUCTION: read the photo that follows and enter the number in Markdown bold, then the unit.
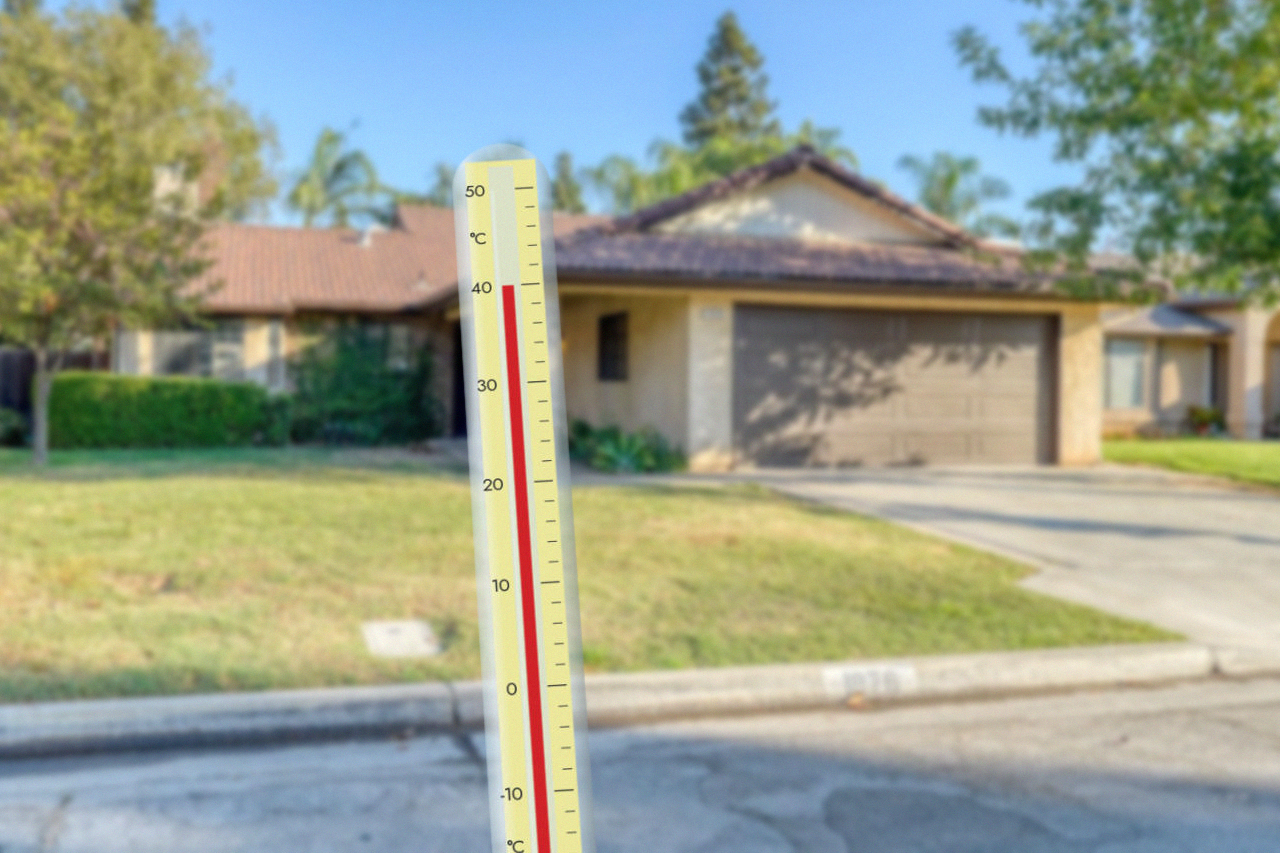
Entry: **40** °C
